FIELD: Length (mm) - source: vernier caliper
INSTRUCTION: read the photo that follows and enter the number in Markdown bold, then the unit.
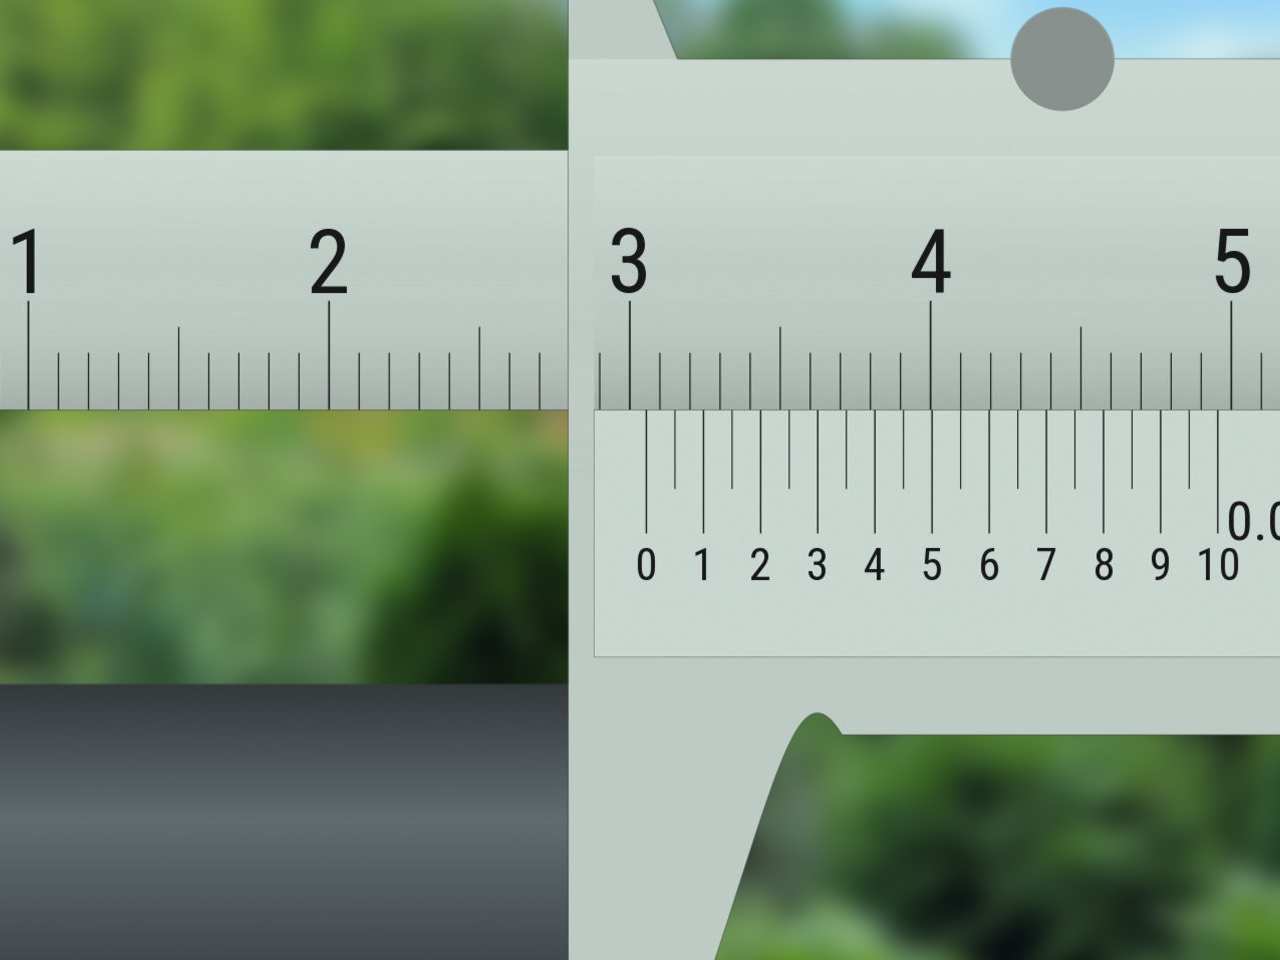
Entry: **30.55** mm
